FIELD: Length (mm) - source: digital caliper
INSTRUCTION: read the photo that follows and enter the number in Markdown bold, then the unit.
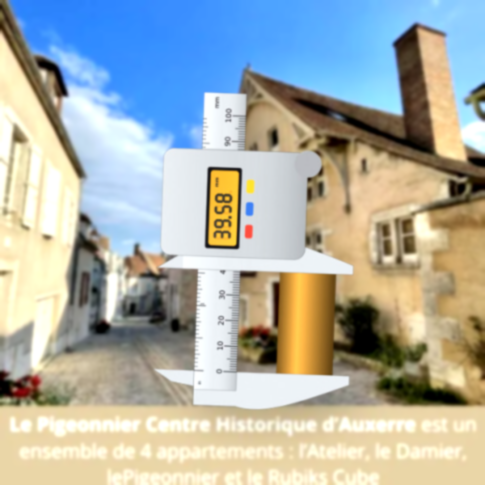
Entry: **39.58** mm
